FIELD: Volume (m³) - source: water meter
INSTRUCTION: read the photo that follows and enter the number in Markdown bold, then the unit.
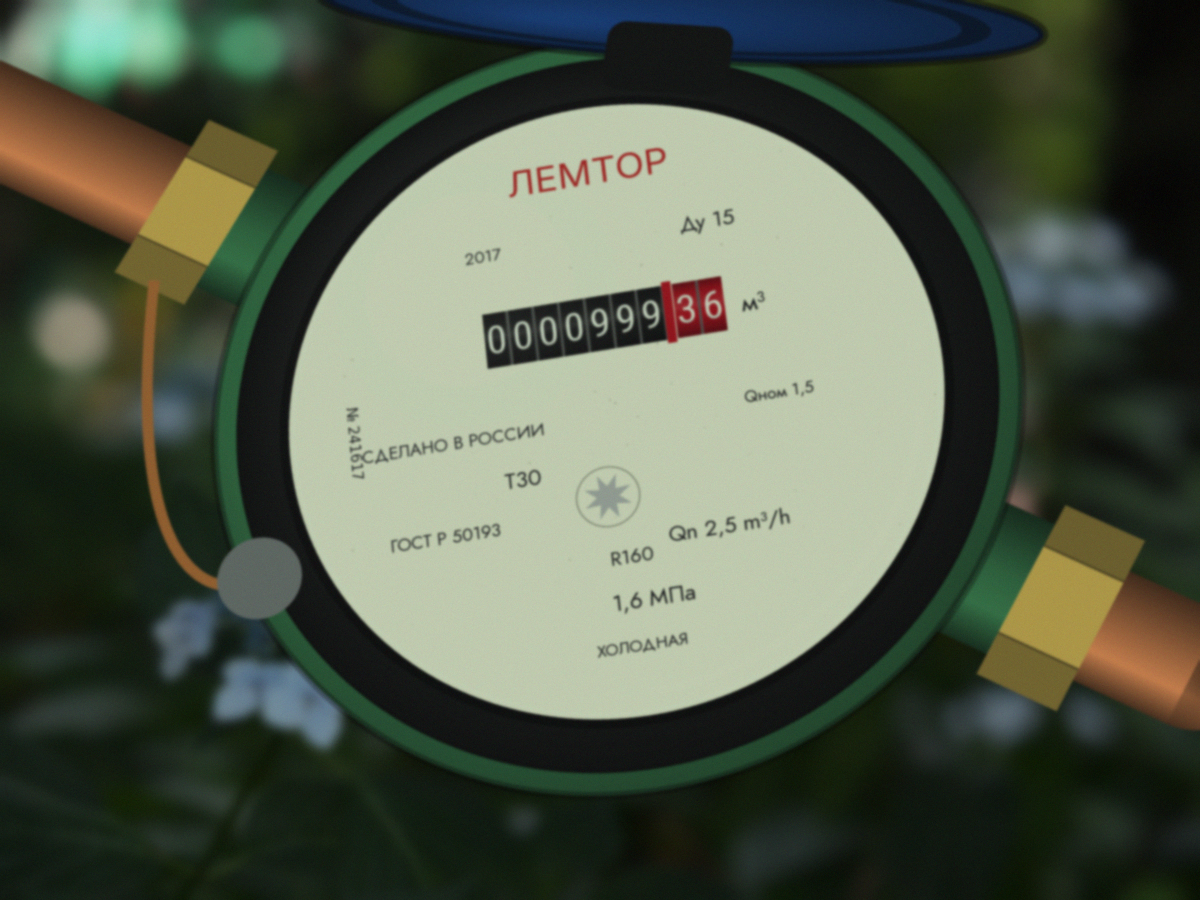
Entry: **999.36** m³
